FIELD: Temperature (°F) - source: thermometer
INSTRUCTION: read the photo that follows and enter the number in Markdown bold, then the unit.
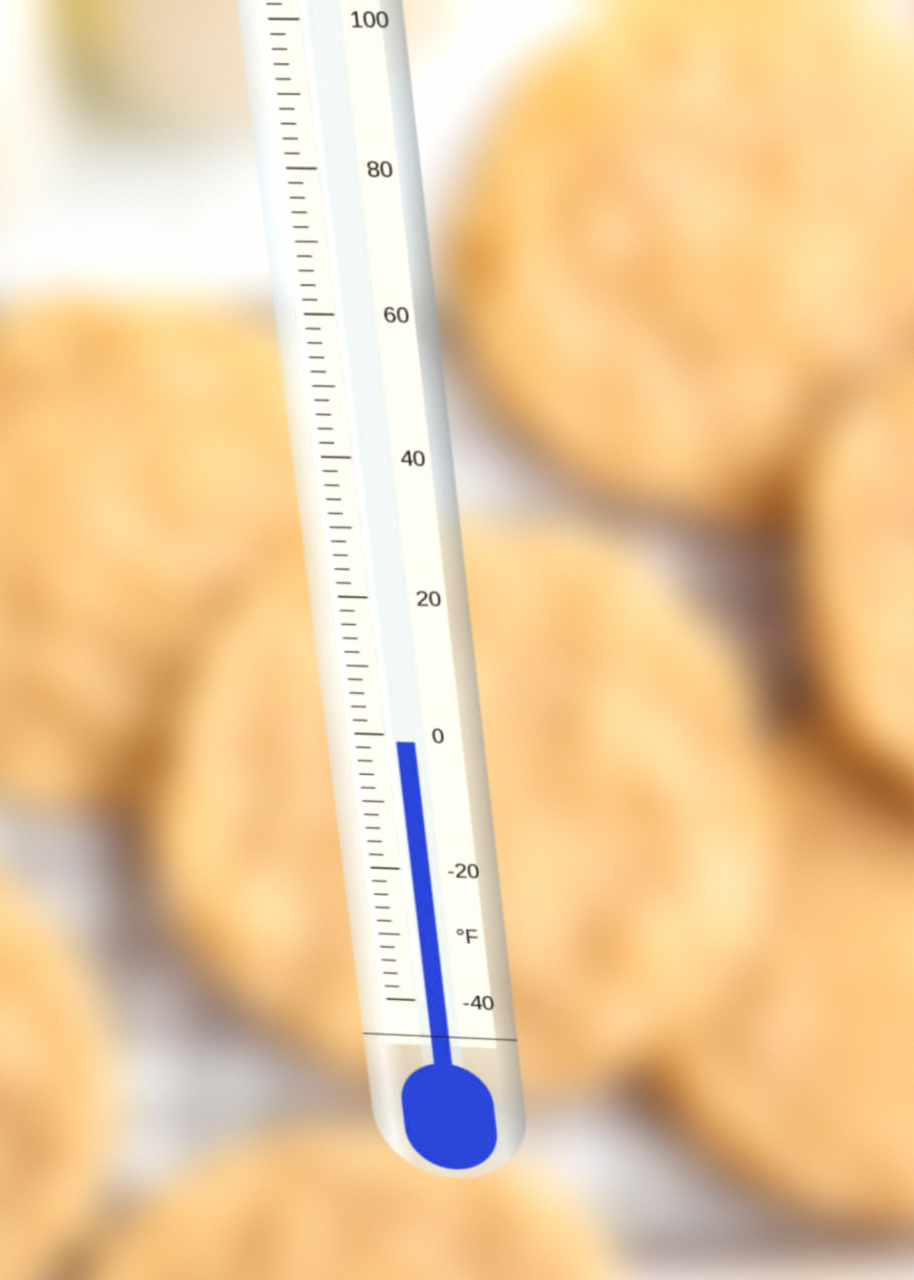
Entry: **-1** °F
